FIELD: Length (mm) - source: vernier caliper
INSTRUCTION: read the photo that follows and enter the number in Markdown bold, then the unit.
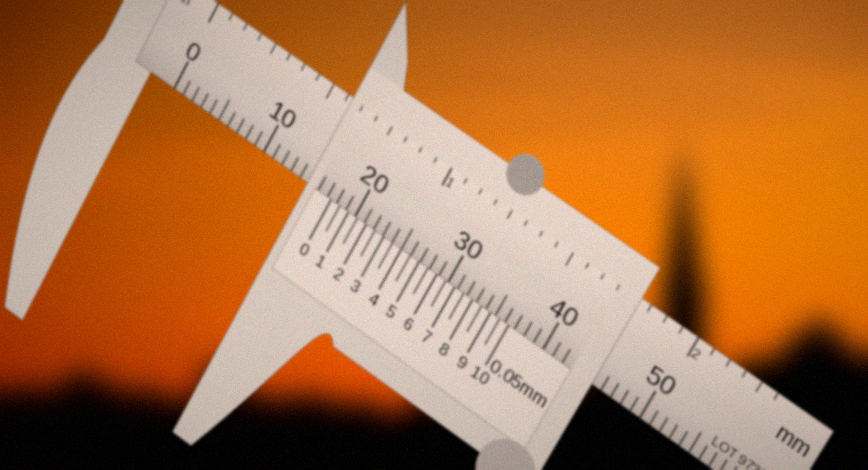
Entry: **17.4** mm
